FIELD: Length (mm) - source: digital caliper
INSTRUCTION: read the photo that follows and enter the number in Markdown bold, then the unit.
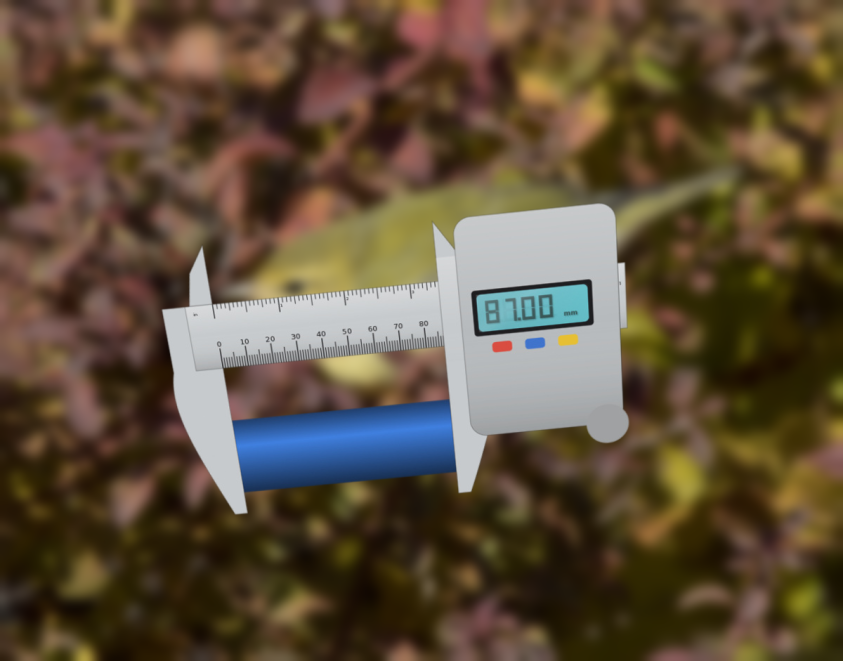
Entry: **87.00** mm
